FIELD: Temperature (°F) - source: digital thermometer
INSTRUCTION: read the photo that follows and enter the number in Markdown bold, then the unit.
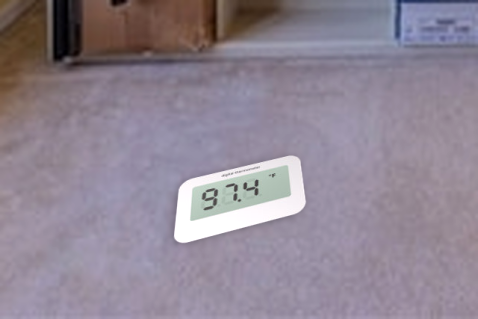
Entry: **97.4** °F
